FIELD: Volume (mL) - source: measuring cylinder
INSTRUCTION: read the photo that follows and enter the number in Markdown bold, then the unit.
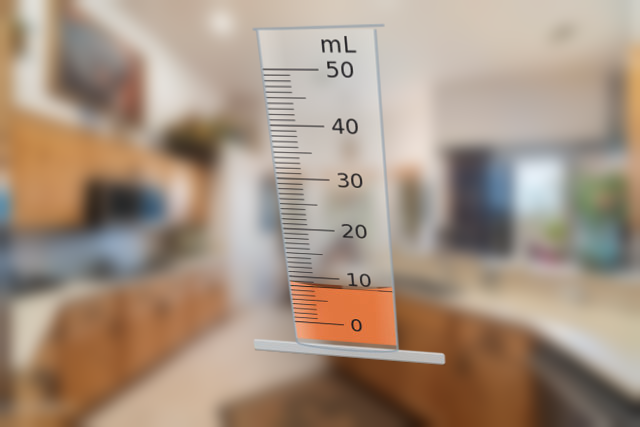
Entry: **8** mL
